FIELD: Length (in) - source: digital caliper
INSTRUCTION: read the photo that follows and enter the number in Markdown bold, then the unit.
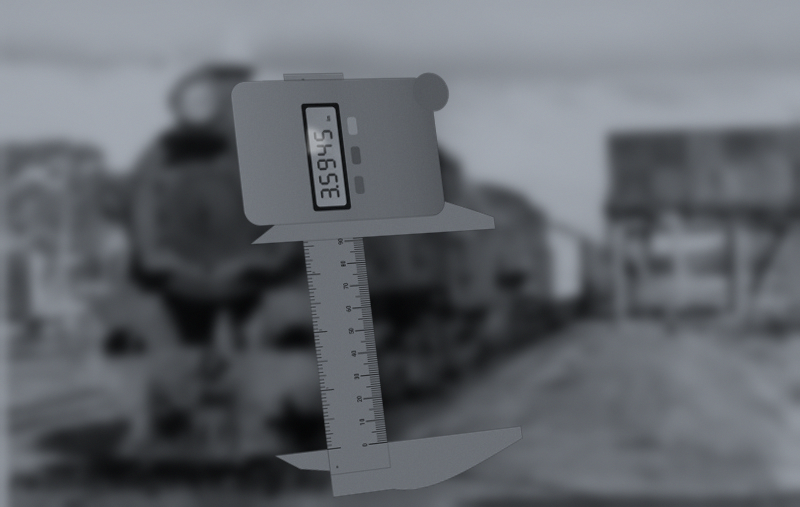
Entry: **3.5945** in
